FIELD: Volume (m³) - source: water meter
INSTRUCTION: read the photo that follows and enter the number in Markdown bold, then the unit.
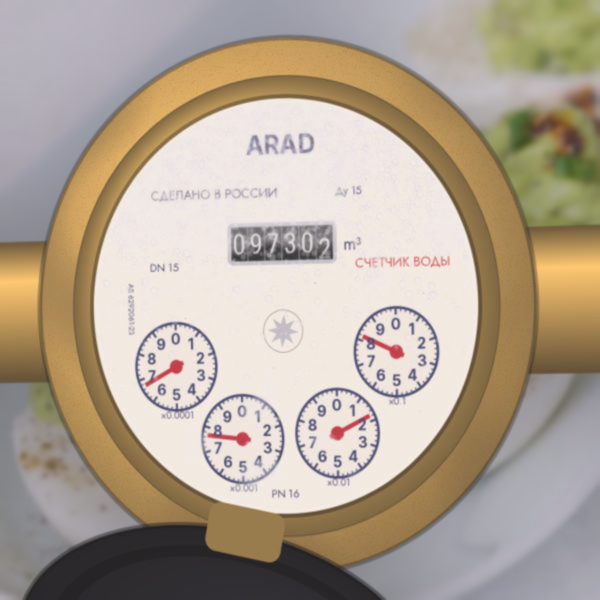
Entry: **97301.8176** m³
